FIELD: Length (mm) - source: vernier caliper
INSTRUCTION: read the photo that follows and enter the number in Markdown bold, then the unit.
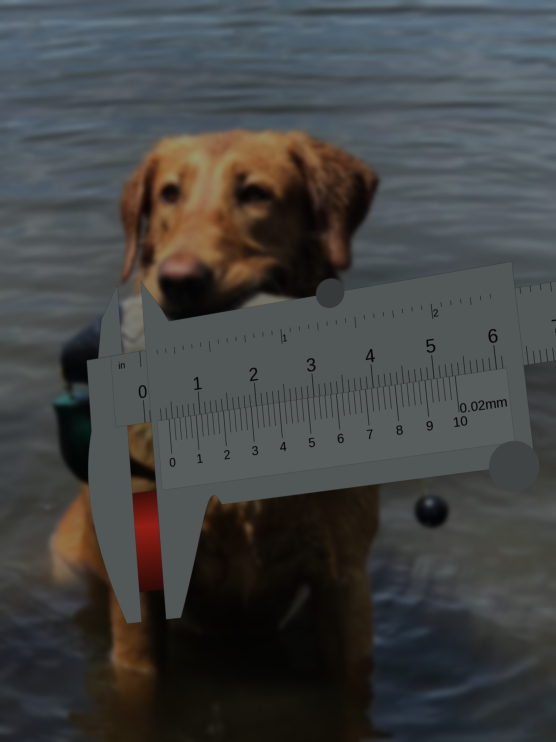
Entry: **4.4** mm
